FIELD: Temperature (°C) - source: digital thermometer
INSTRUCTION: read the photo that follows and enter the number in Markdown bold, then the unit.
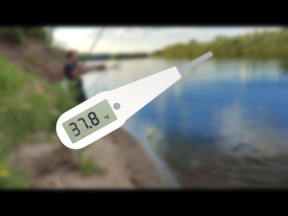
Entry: **37.8** °C
